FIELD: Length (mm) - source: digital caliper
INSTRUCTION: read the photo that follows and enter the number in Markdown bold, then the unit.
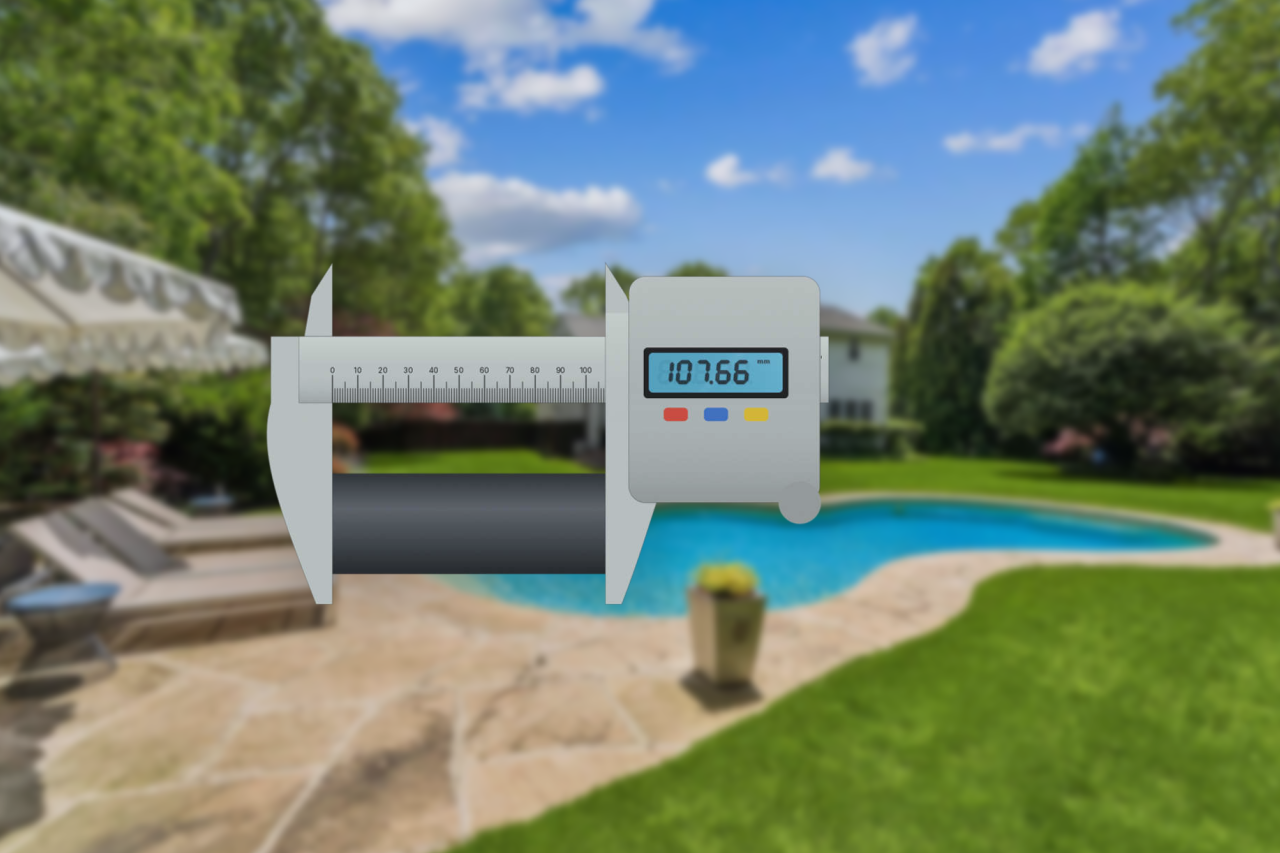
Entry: **107.66** mm
